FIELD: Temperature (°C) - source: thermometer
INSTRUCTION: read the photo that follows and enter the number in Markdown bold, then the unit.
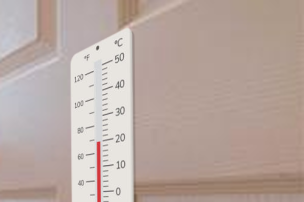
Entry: **20** °C
